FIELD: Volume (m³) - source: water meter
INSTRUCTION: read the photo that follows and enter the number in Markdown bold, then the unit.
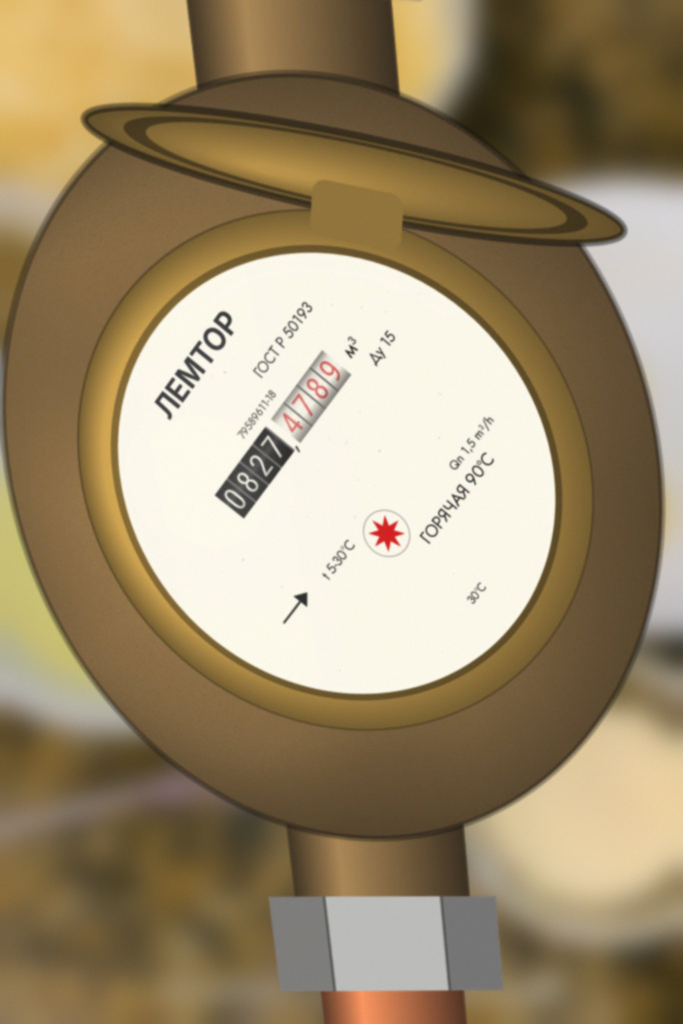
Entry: **827.4789** m³
